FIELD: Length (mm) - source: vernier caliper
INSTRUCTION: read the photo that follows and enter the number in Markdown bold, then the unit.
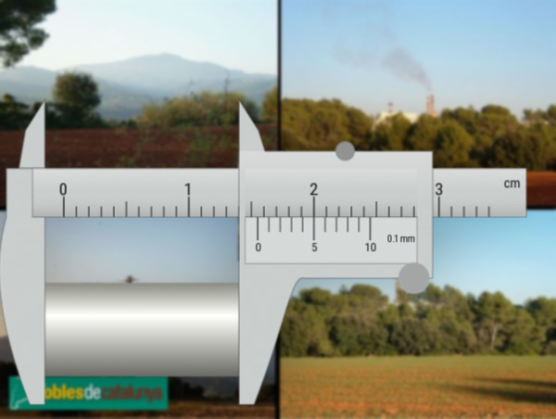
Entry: **15.5** mm
